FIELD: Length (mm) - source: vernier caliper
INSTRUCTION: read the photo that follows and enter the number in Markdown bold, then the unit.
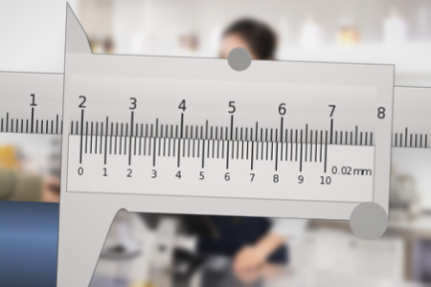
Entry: **20.0** mm
